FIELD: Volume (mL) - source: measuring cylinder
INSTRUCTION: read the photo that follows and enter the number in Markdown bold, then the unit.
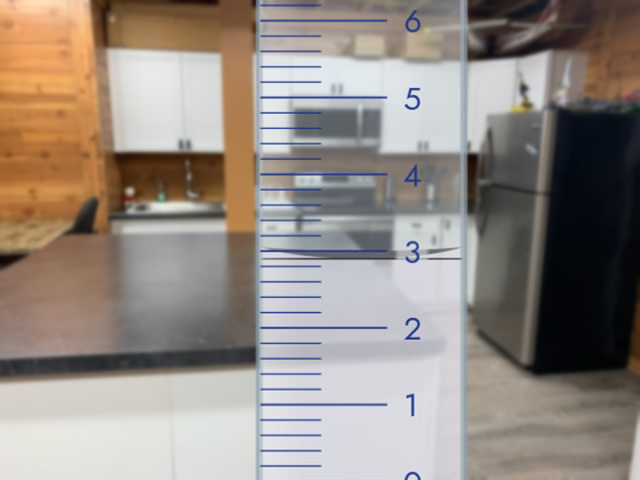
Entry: **2.9** mL
